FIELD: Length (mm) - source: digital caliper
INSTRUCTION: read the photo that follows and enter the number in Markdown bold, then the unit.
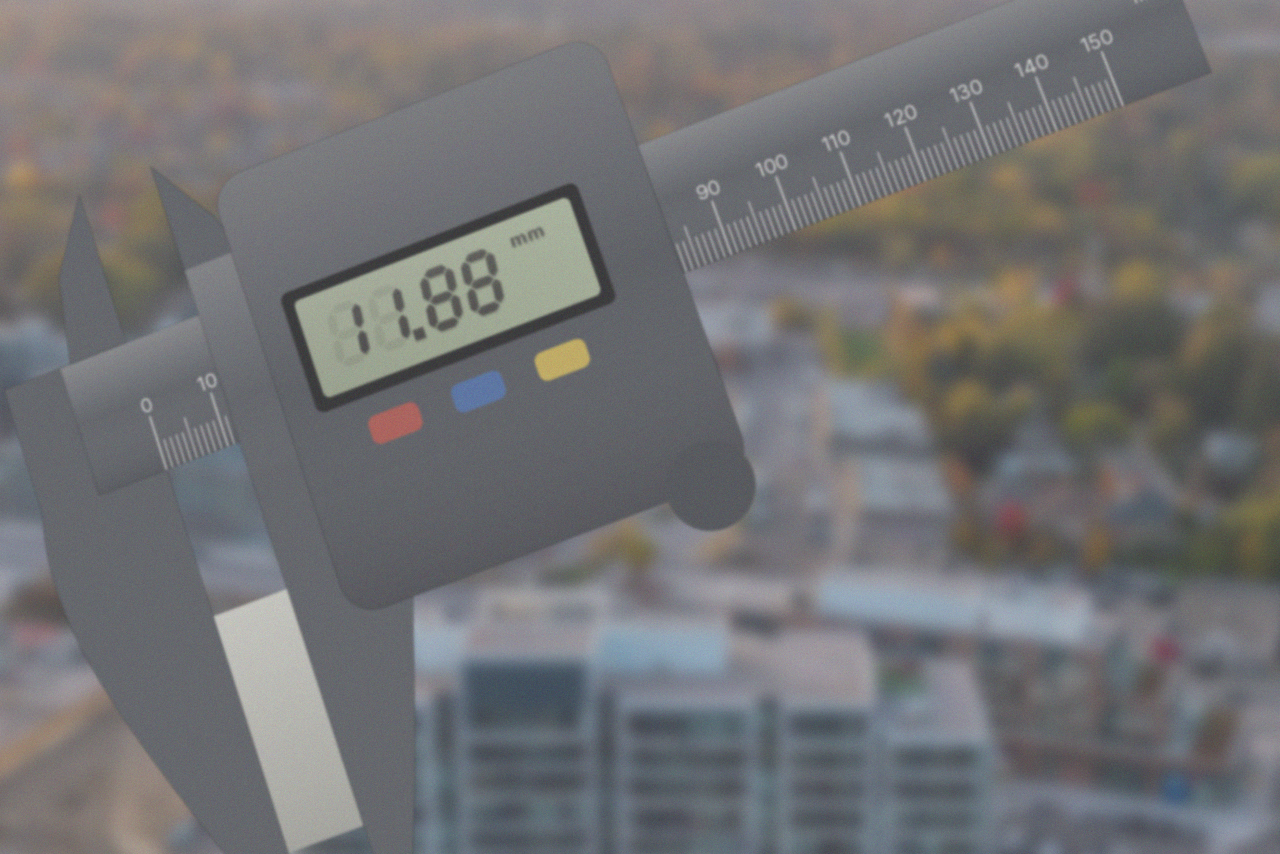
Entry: **11.88** mm
